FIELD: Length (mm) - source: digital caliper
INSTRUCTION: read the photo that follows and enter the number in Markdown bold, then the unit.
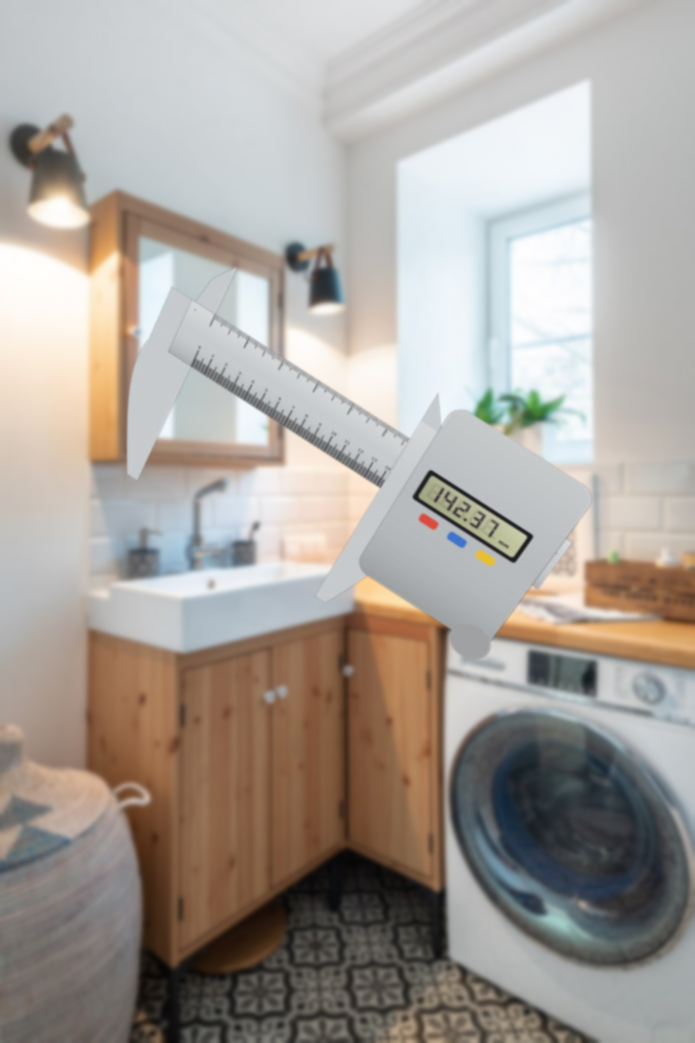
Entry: **142.37** mm
